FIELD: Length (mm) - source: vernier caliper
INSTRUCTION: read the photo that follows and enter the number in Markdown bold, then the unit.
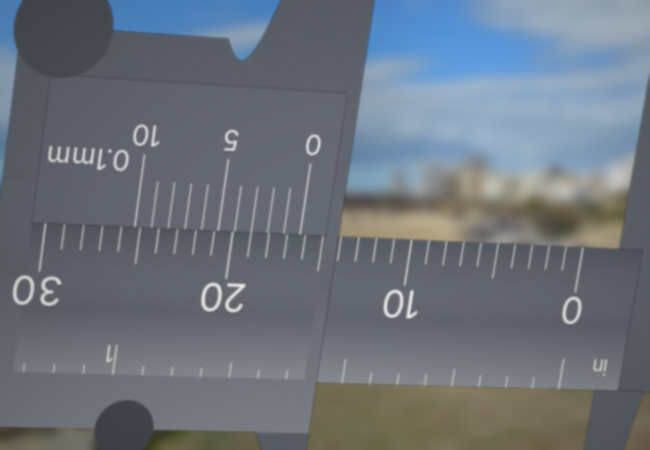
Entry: **16.3** mm
